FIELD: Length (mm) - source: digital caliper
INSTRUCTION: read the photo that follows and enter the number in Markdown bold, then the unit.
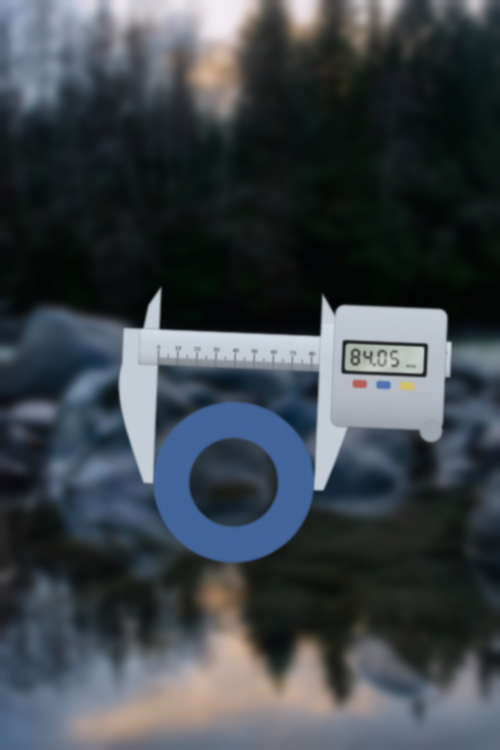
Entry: **84.05** mm
